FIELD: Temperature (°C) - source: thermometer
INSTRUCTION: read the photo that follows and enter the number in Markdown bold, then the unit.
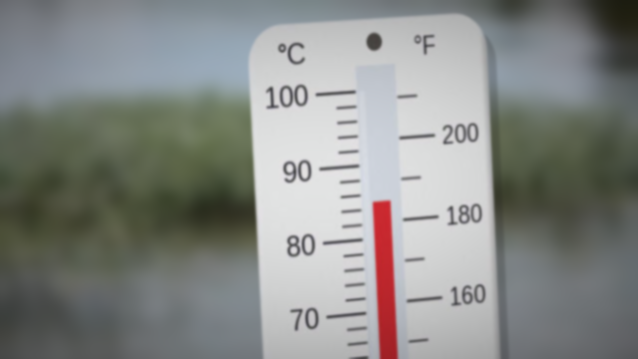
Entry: **85** °C
